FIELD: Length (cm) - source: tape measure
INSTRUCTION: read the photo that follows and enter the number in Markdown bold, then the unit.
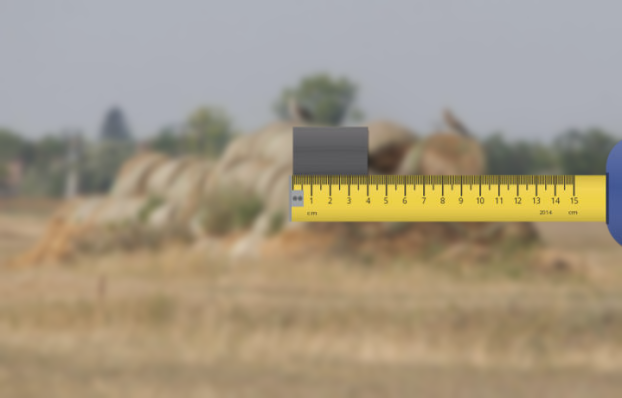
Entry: **4** cm
